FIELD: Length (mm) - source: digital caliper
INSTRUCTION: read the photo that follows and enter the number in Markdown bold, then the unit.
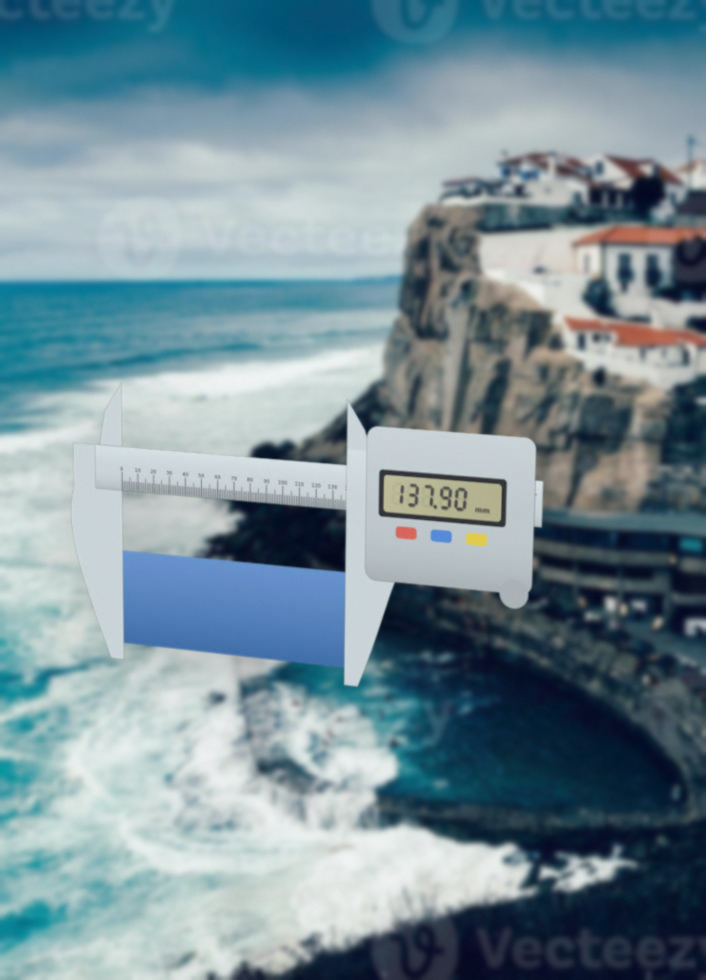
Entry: **137.90** mm
